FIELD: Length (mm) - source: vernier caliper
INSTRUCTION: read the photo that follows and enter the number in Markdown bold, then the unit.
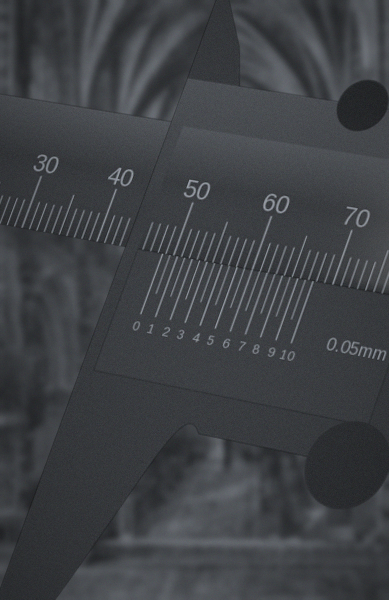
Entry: **48.6** mm
